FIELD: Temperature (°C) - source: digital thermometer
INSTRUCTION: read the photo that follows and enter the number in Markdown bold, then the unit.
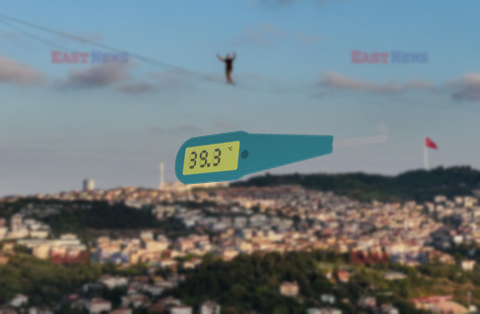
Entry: **39.3** °C
